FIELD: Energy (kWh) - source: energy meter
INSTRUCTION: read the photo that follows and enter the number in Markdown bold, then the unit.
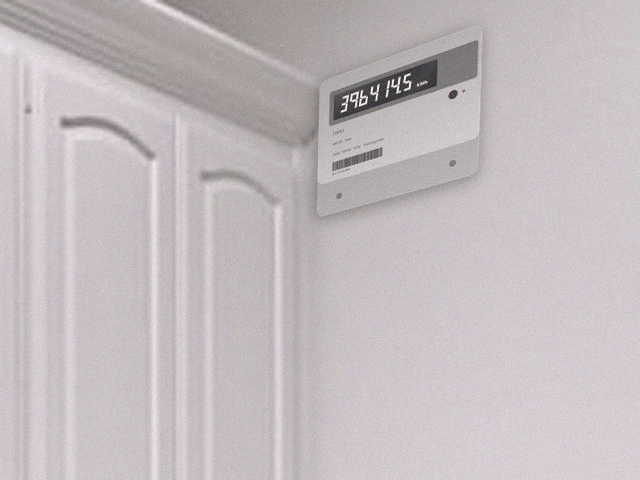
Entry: **396414.5** kWh
